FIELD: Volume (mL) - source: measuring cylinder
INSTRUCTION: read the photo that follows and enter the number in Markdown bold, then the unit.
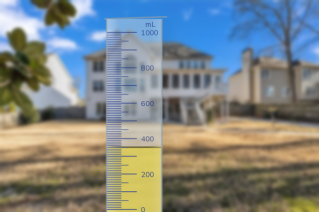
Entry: **350** mL
